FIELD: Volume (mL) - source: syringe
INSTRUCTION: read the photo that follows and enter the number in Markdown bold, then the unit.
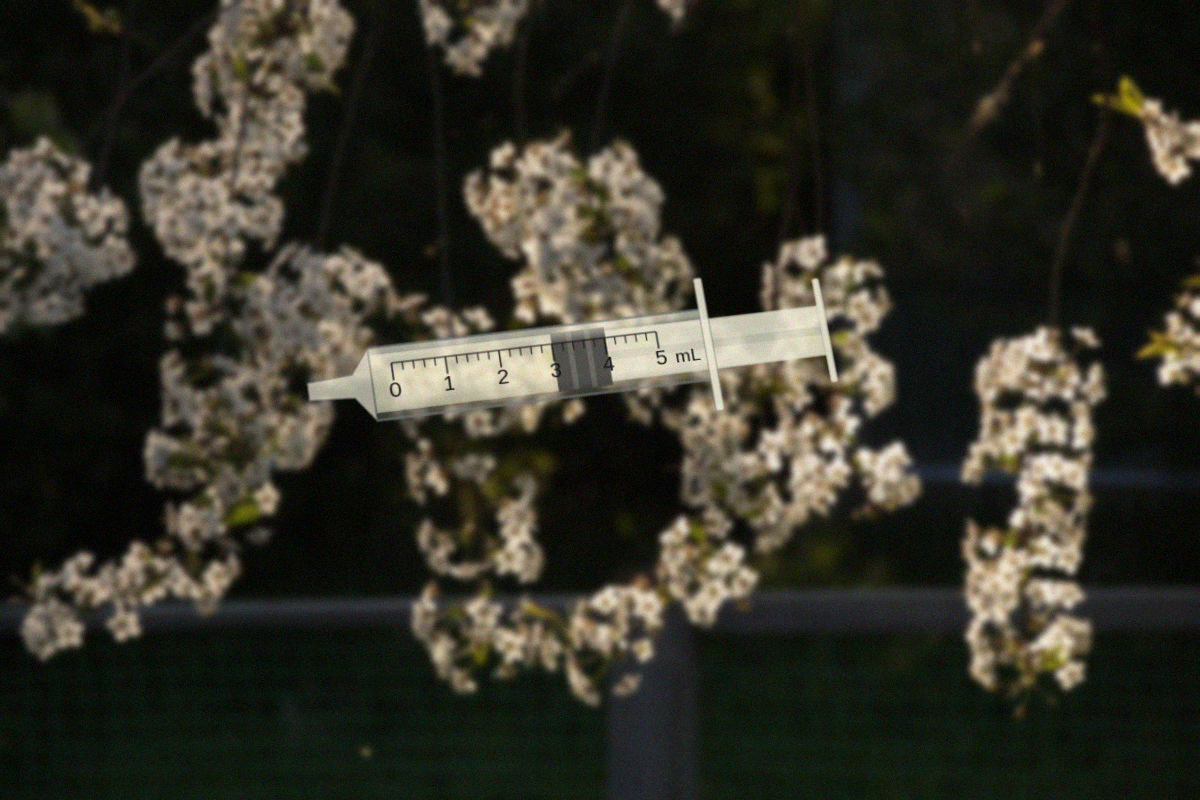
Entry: **3** mL
